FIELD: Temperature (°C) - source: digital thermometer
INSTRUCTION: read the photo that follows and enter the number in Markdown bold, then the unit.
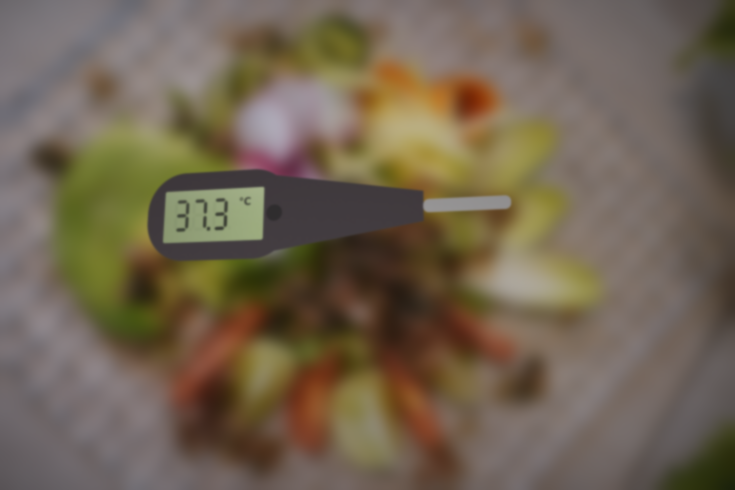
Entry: **37.3** °C
